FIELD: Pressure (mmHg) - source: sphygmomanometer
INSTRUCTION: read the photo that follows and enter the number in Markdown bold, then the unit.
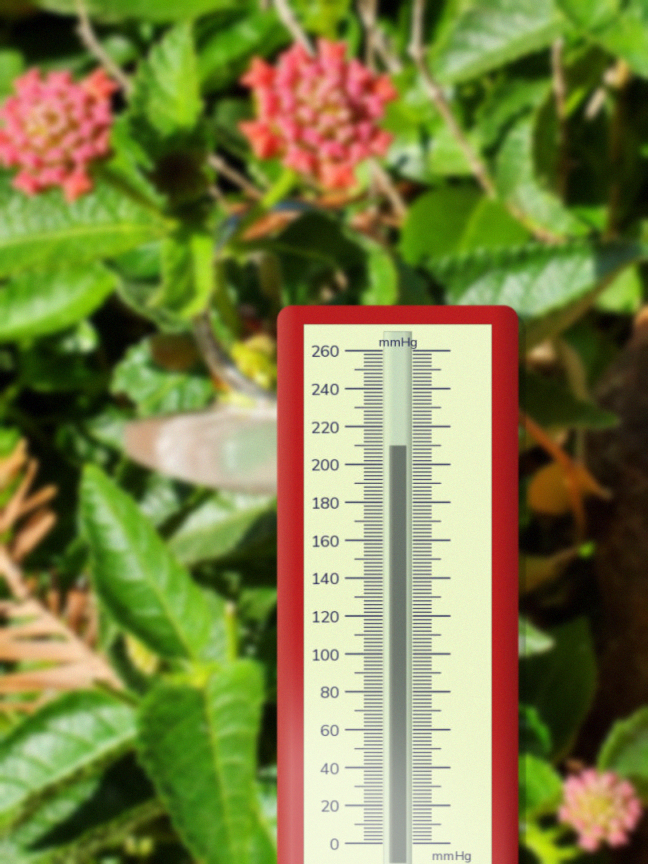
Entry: **210** mmHg
